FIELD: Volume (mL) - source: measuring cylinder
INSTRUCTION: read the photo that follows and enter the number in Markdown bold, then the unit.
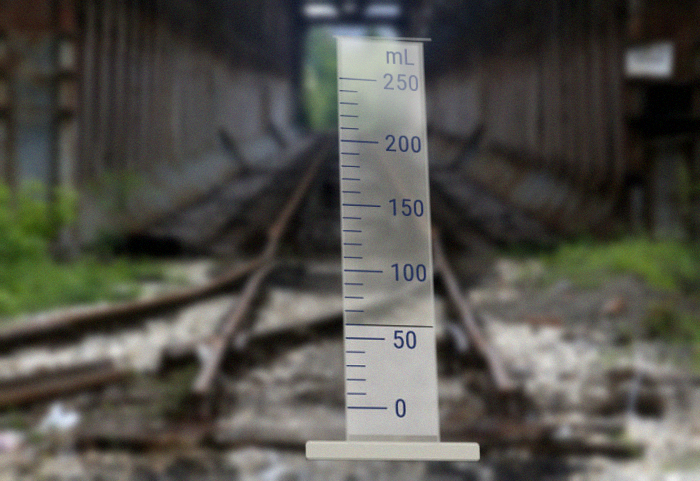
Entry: **60** mL
